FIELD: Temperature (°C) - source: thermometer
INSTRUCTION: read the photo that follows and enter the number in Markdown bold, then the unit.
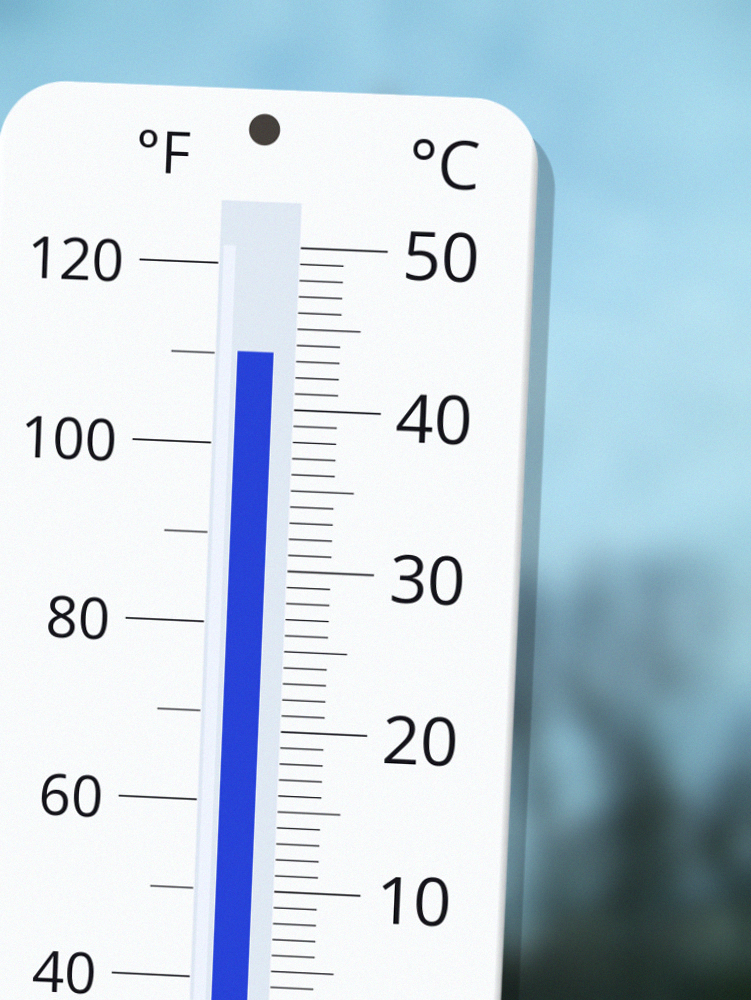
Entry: **43.5** °C
